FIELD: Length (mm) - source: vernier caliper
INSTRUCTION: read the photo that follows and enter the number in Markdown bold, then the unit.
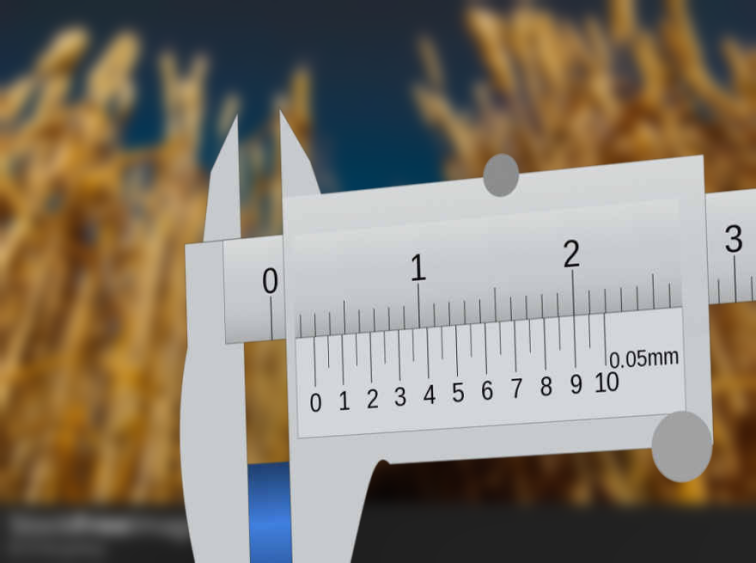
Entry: **2.9** mm
